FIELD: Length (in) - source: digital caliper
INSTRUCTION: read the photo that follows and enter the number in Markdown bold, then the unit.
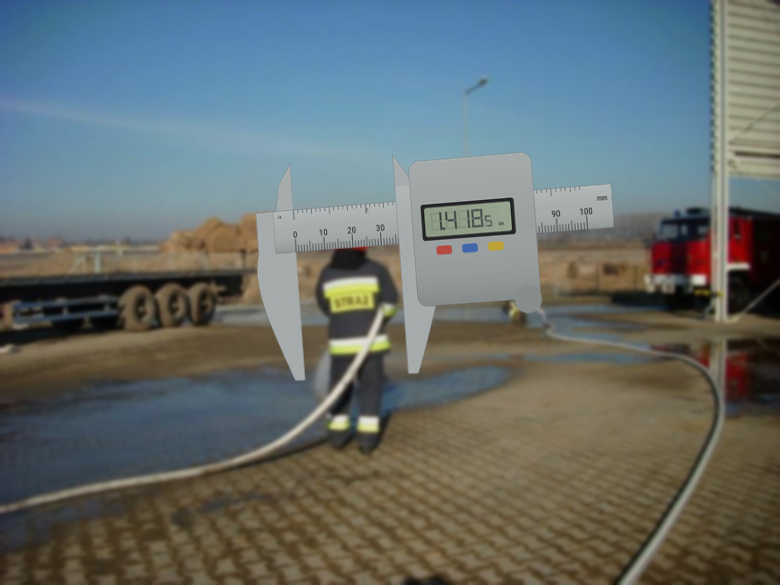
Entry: **1.4185** in
